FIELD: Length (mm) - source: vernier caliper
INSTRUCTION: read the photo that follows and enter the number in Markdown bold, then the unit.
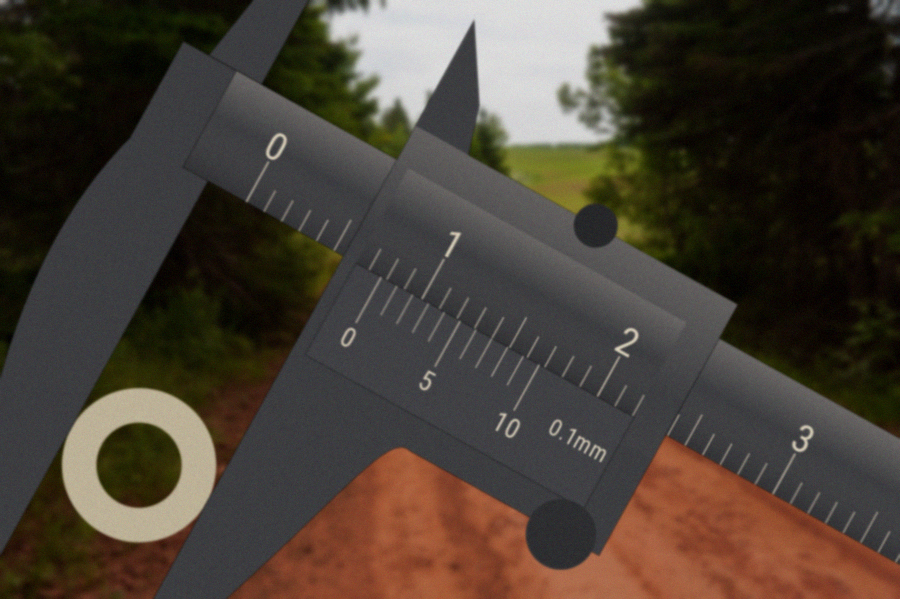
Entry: **7.7** mm
